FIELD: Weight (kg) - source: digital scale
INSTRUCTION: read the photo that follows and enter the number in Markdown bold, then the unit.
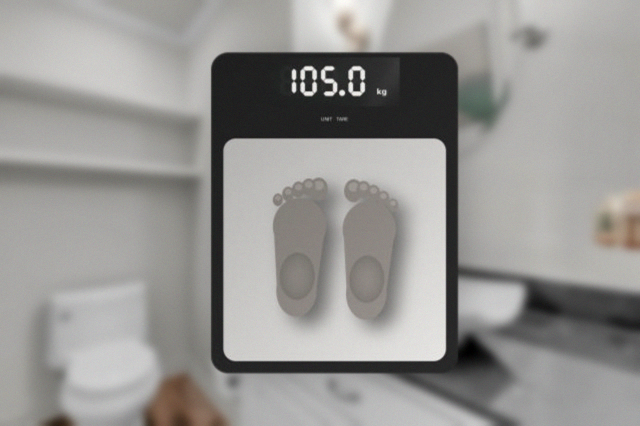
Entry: **105.0** kg
